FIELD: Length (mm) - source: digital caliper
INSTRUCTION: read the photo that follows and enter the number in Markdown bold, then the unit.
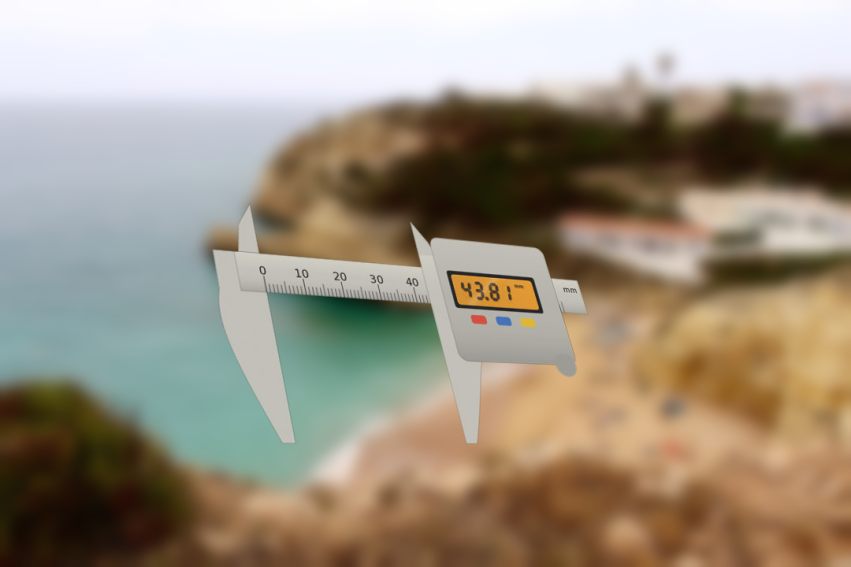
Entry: **43.81** mm
